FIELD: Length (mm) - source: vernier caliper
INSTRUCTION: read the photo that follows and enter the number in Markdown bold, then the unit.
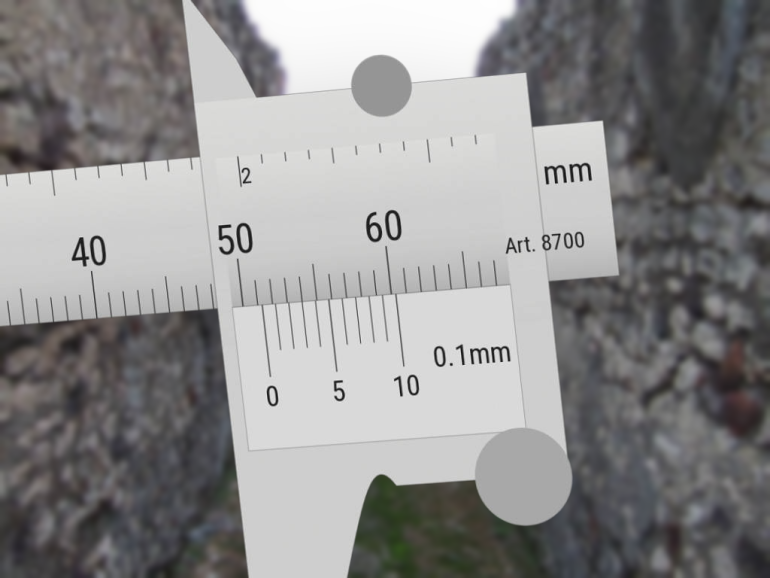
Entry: **51.3** mm
